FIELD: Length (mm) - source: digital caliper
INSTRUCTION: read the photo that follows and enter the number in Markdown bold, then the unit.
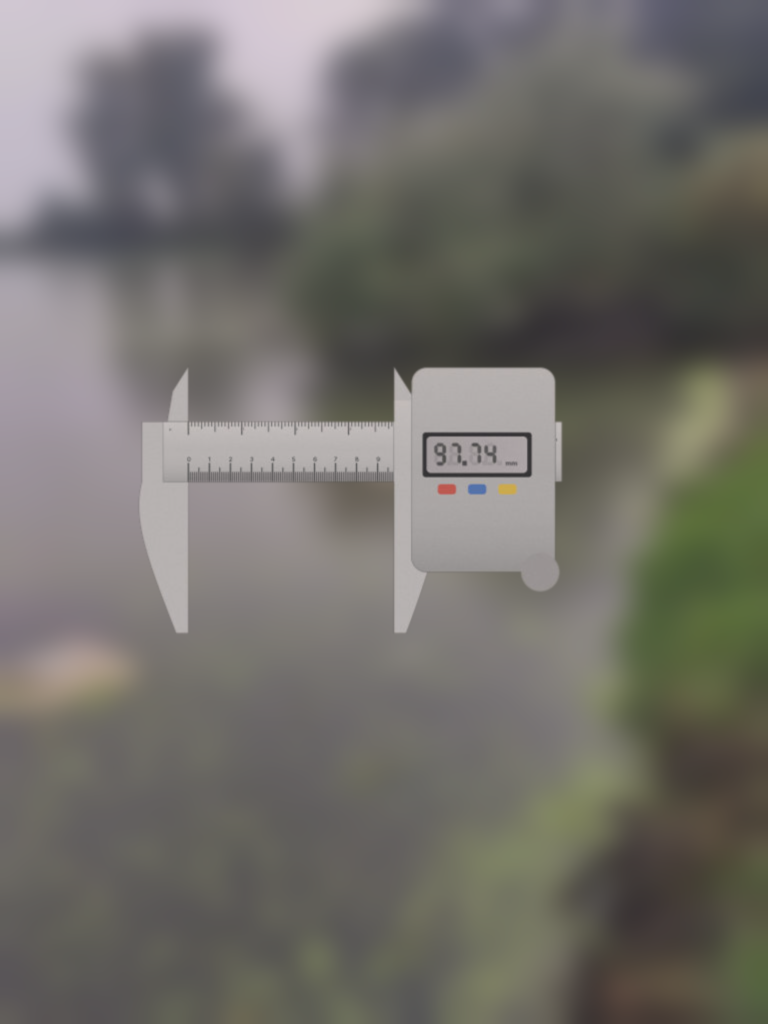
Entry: **97.74** mm
